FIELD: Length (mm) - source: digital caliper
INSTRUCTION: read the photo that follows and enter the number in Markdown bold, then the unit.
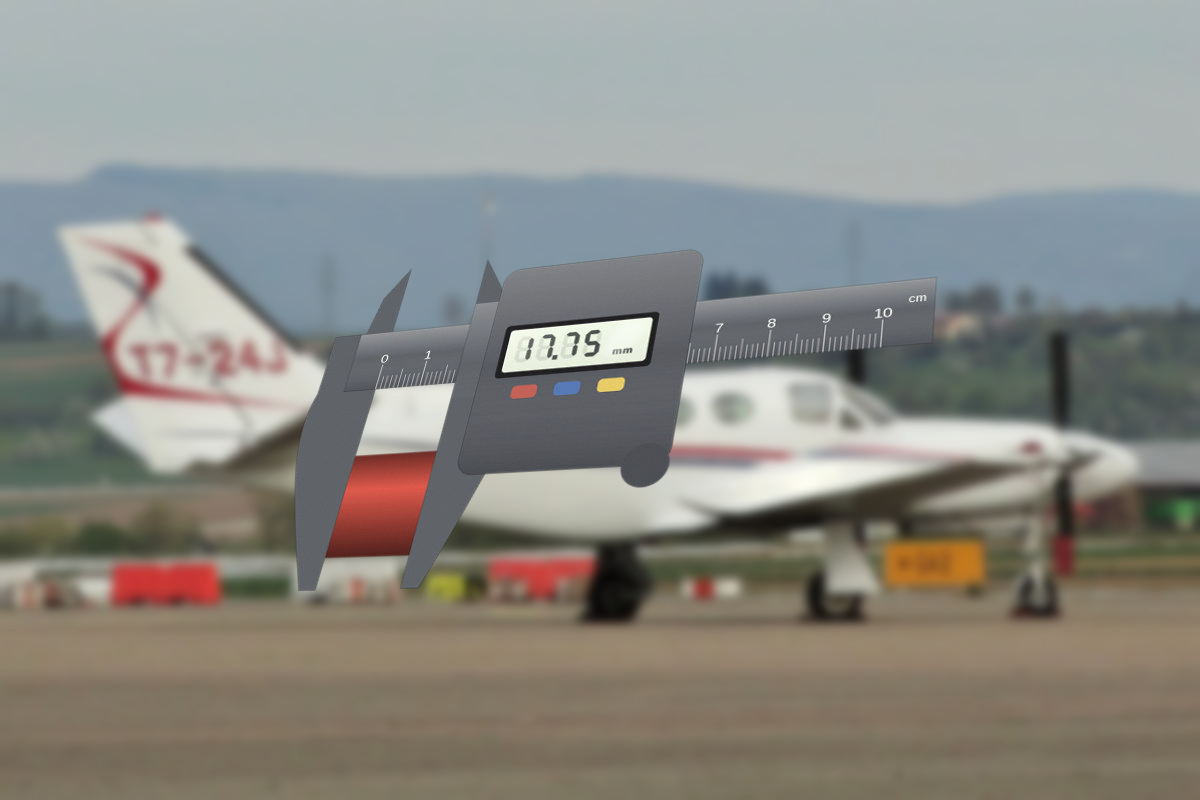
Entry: **17.75** mm
